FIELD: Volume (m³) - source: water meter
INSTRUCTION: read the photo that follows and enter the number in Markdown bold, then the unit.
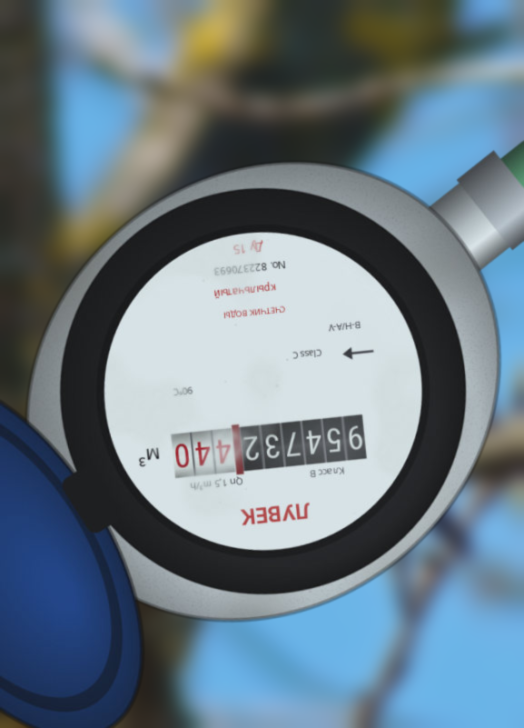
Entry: **954732.440** m³
